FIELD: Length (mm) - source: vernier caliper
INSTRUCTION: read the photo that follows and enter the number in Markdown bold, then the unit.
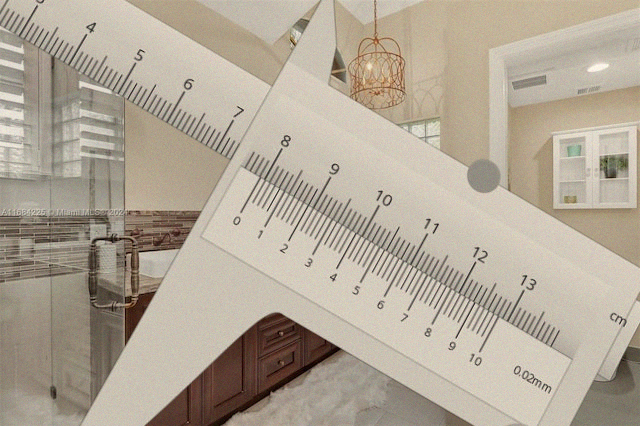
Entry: **79.2** mm
